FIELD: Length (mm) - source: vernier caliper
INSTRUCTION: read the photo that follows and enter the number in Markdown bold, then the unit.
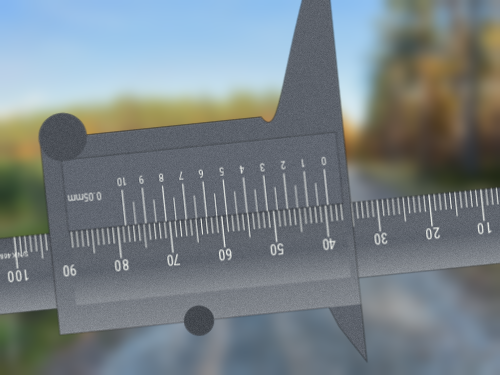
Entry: **39.5** mm
